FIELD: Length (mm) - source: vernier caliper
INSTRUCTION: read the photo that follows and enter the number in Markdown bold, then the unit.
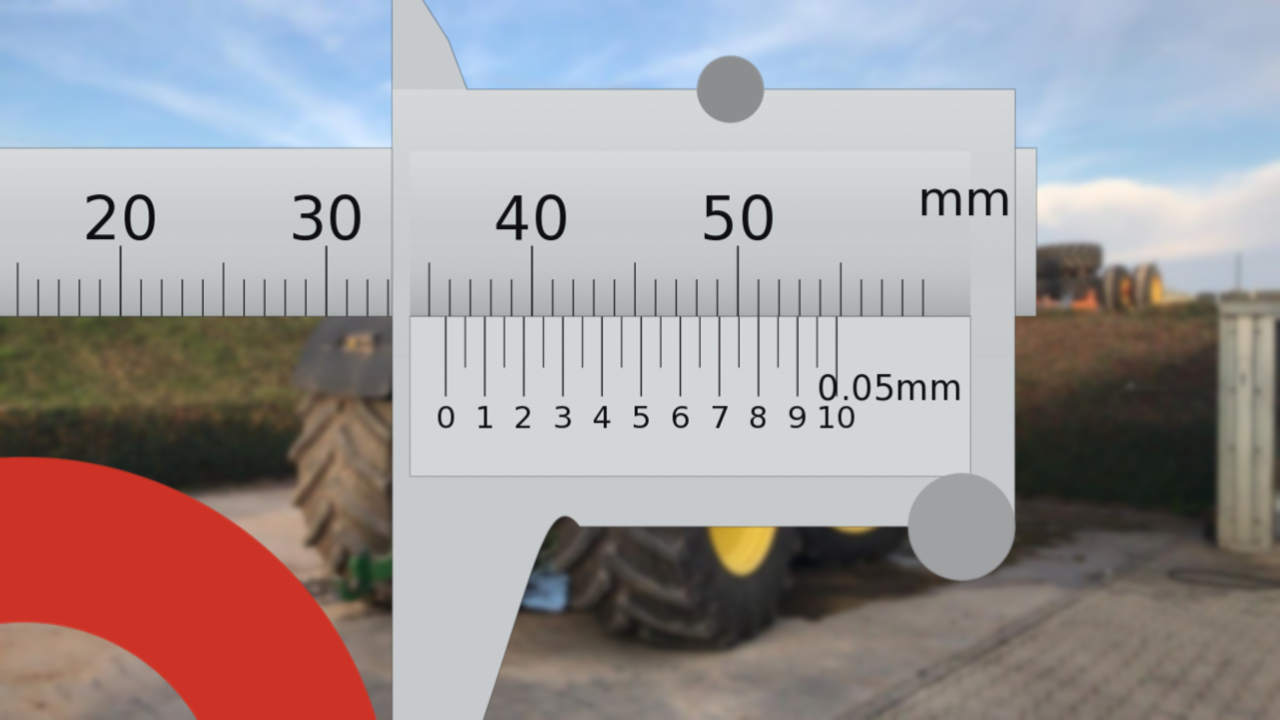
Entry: **35.8** mm
